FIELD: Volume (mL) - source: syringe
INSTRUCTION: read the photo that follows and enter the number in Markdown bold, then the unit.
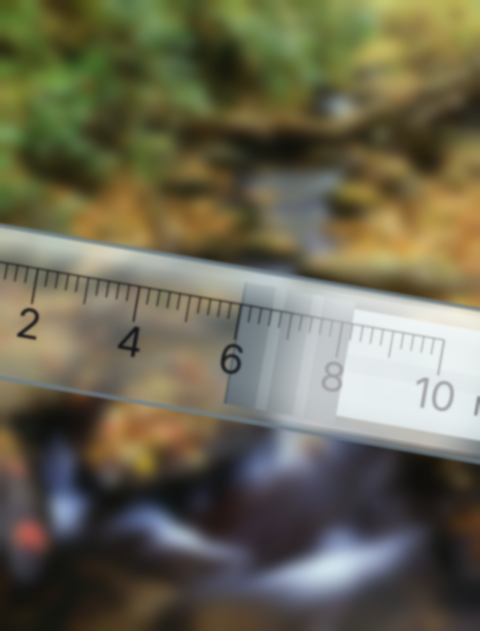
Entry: **6** mL
